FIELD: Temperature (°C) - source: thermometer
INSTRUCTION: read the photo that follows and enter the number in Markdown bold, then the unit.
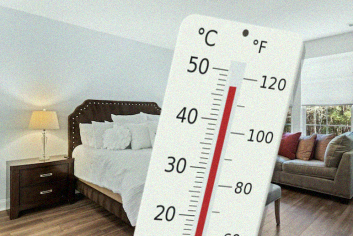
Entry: **47** °C
